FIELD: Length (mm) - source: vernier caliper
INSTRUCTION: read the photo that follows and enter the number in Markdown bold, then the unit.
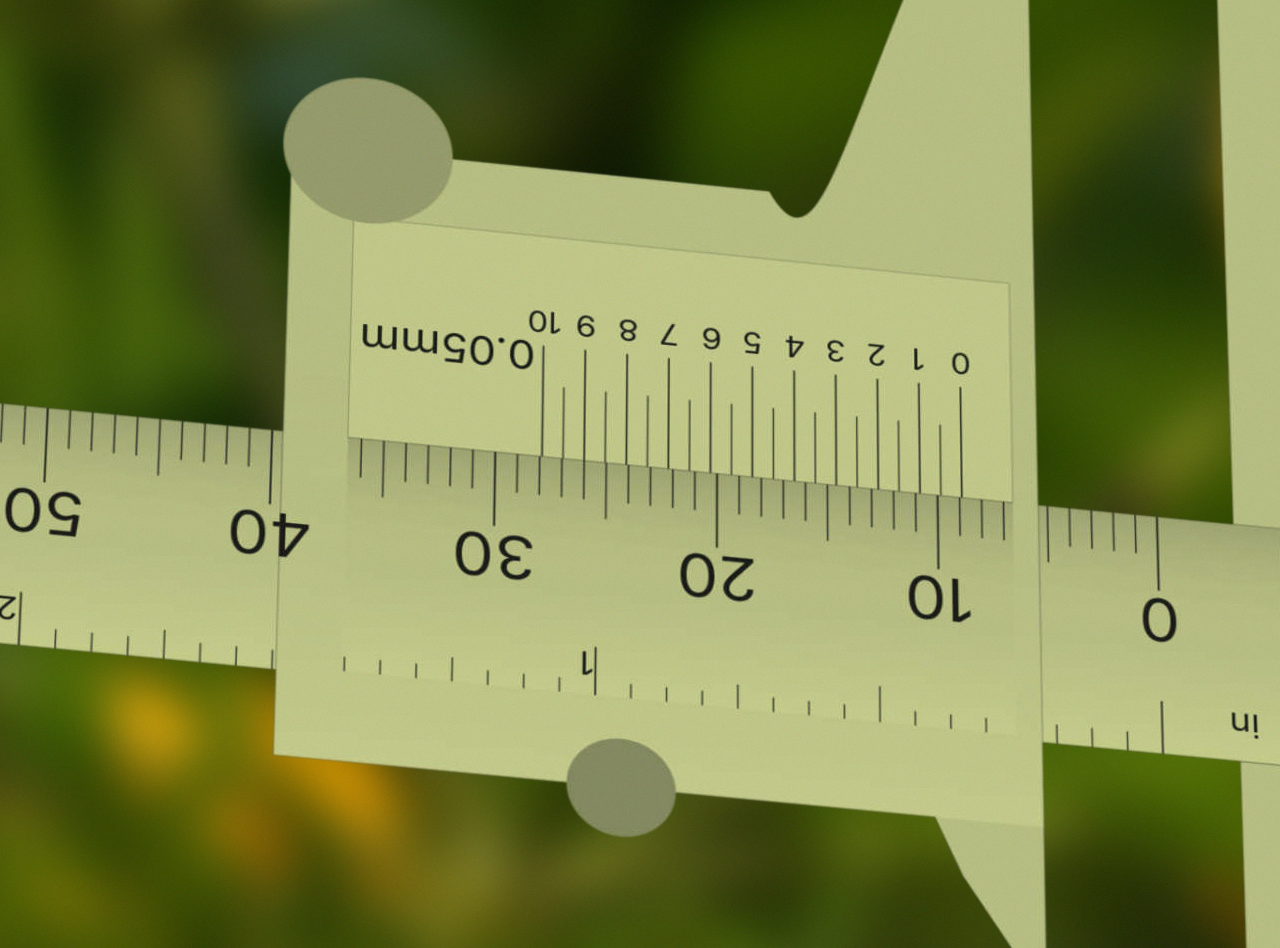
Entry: **8.9** mm
